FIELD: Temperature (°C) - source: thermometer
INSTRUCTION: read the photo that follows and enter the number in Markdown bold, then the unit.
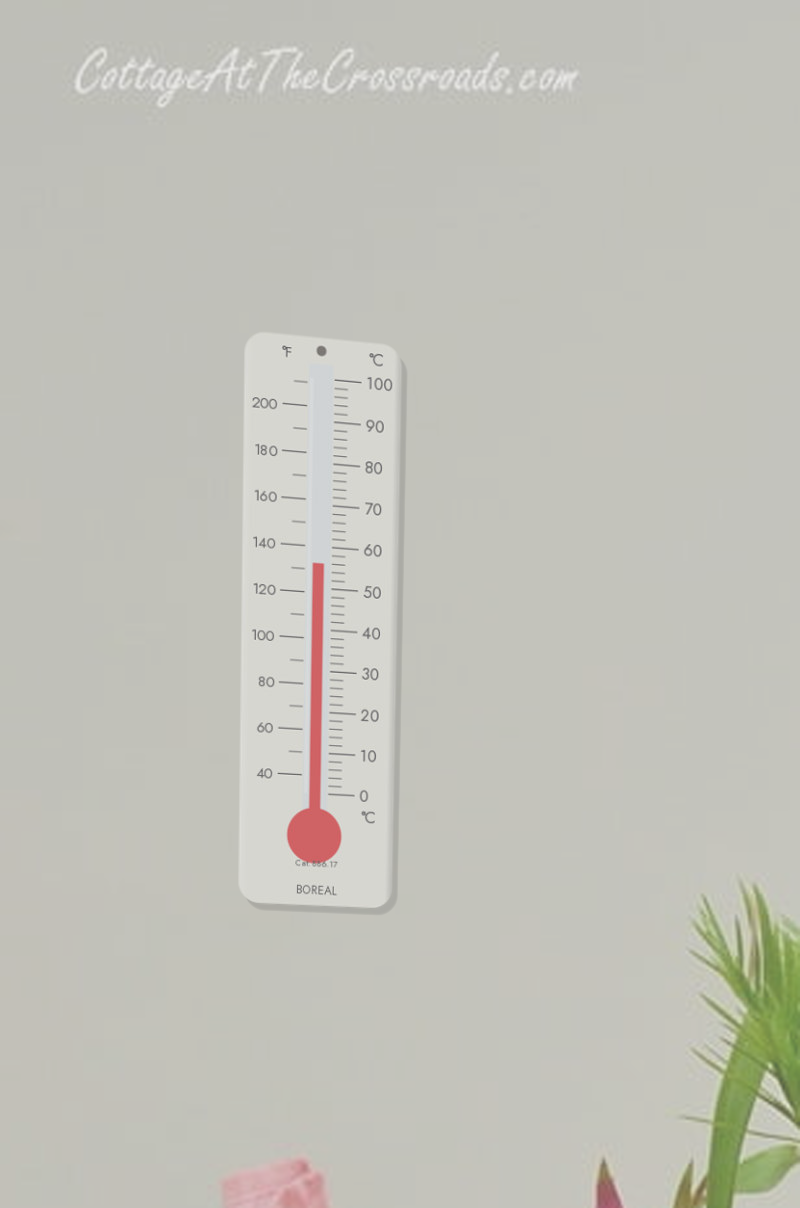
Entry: **56** °C
